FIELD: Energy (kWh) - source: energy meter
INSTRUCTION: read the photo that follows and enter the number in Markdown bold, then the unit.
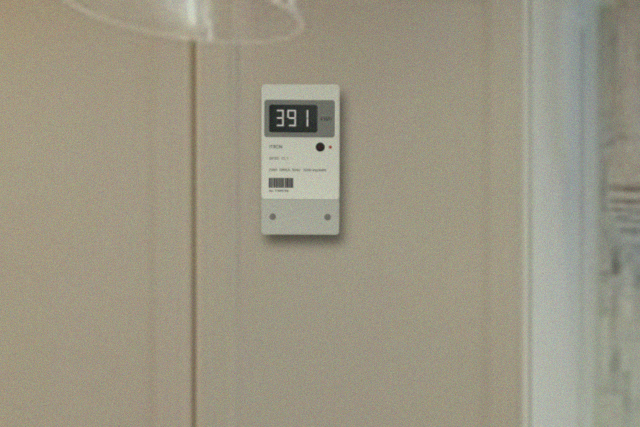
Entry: **391** kWh
